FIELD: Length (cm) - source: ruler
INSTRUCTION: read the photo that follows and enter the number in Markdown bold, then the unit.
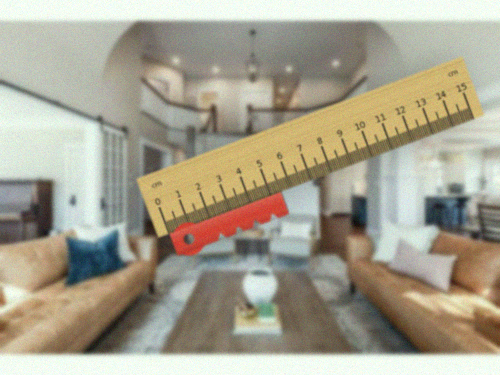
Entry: **5.5** cm
